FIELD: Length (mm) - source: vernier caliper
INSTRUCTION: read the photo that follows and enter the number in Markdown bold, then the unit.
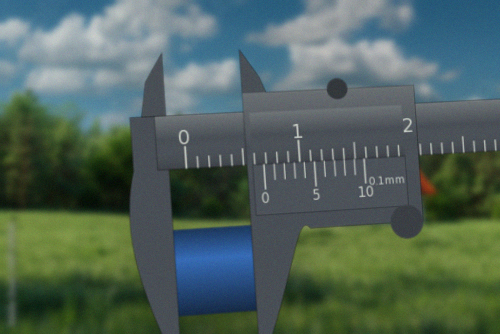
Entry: **6.8** mm
